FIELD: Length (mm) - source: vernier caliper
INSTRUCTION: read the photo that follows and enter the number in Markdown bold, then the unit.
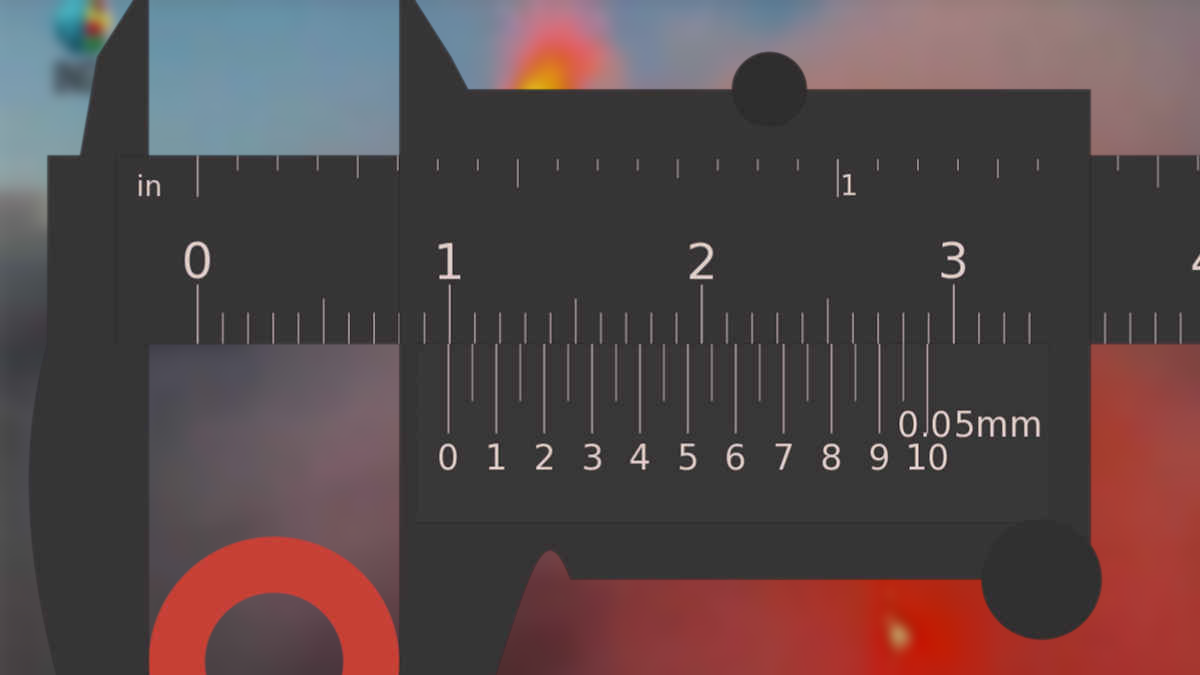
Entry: **9.95** mm
